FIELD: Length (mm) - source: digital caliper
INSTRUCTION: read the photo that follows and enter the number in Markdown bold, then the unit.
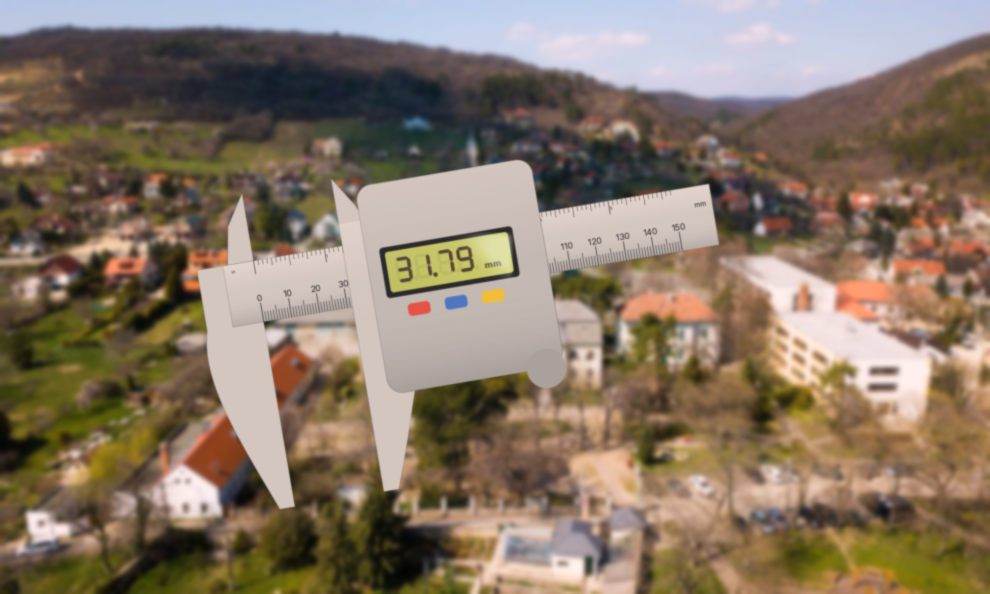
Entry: **31.79** mm
